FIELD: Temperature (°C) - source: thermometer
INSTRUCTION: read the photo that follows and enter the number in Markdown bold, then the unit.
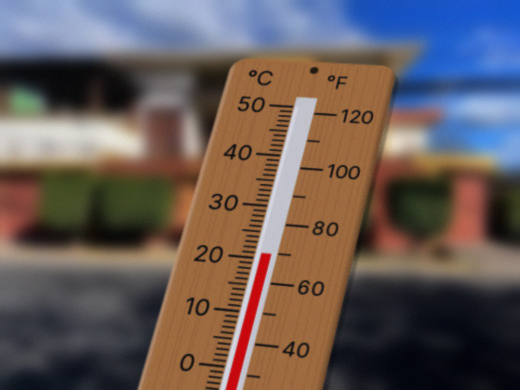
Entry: **21** °C
